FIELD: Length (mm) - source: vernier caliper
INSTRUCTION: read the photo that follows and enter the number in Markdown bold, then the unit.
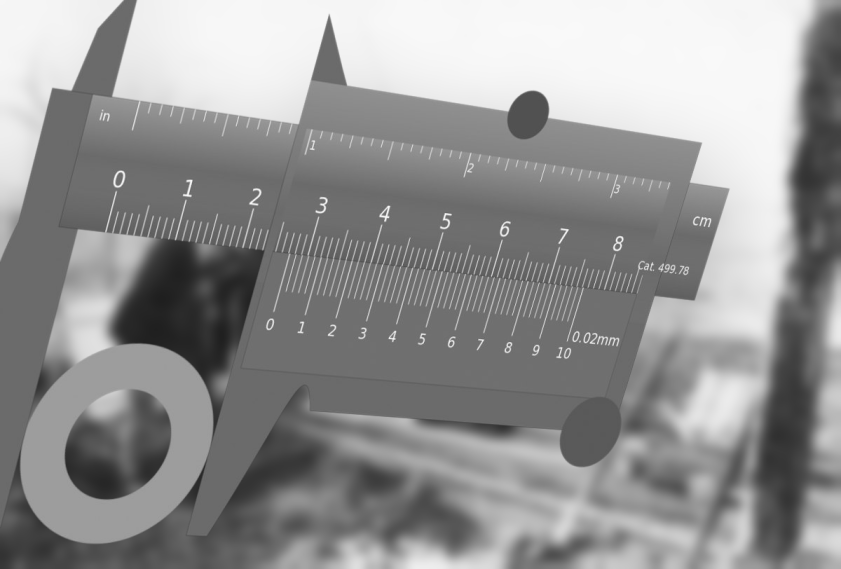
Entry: **27.2** mm
